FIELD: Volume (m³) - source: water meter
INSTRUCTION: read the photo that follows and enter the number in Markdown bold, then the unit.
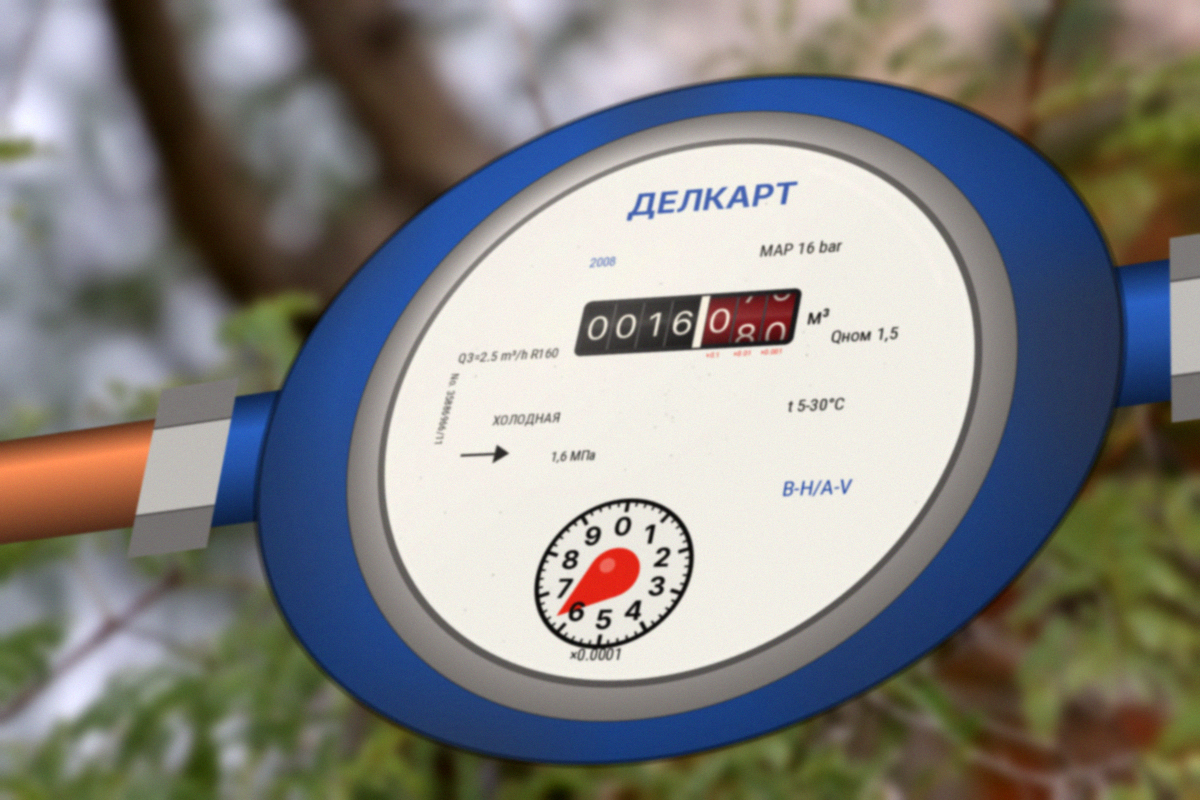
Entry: **16.0796** m³
